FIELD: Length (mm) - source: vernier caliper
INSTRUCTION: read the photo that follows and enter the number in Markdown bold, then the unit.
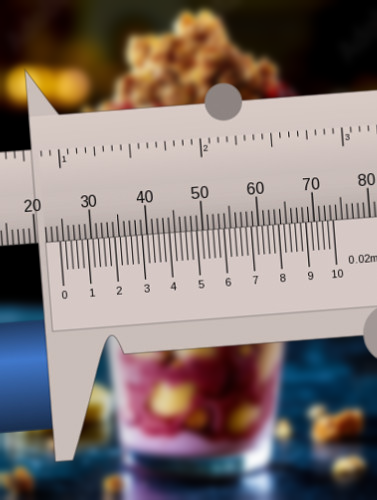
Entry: **24.4** mm
